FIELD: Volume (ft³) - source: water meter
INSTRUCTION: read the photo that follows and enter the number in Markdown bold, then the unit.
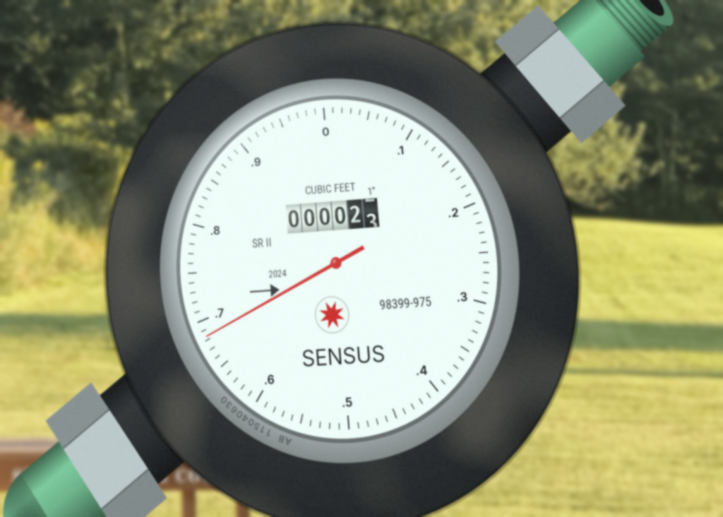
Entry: **22.68** ft³
